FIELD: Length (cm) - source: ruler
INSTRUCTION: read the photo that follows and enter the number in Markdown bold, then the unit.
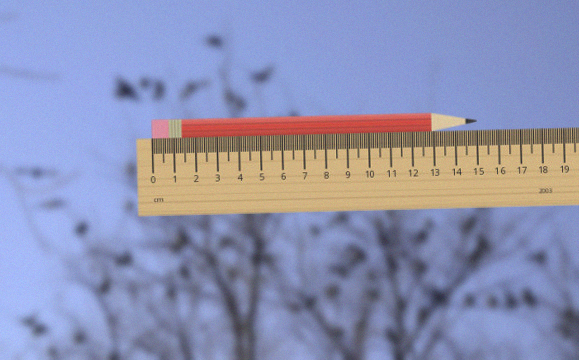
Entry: **15** cm
